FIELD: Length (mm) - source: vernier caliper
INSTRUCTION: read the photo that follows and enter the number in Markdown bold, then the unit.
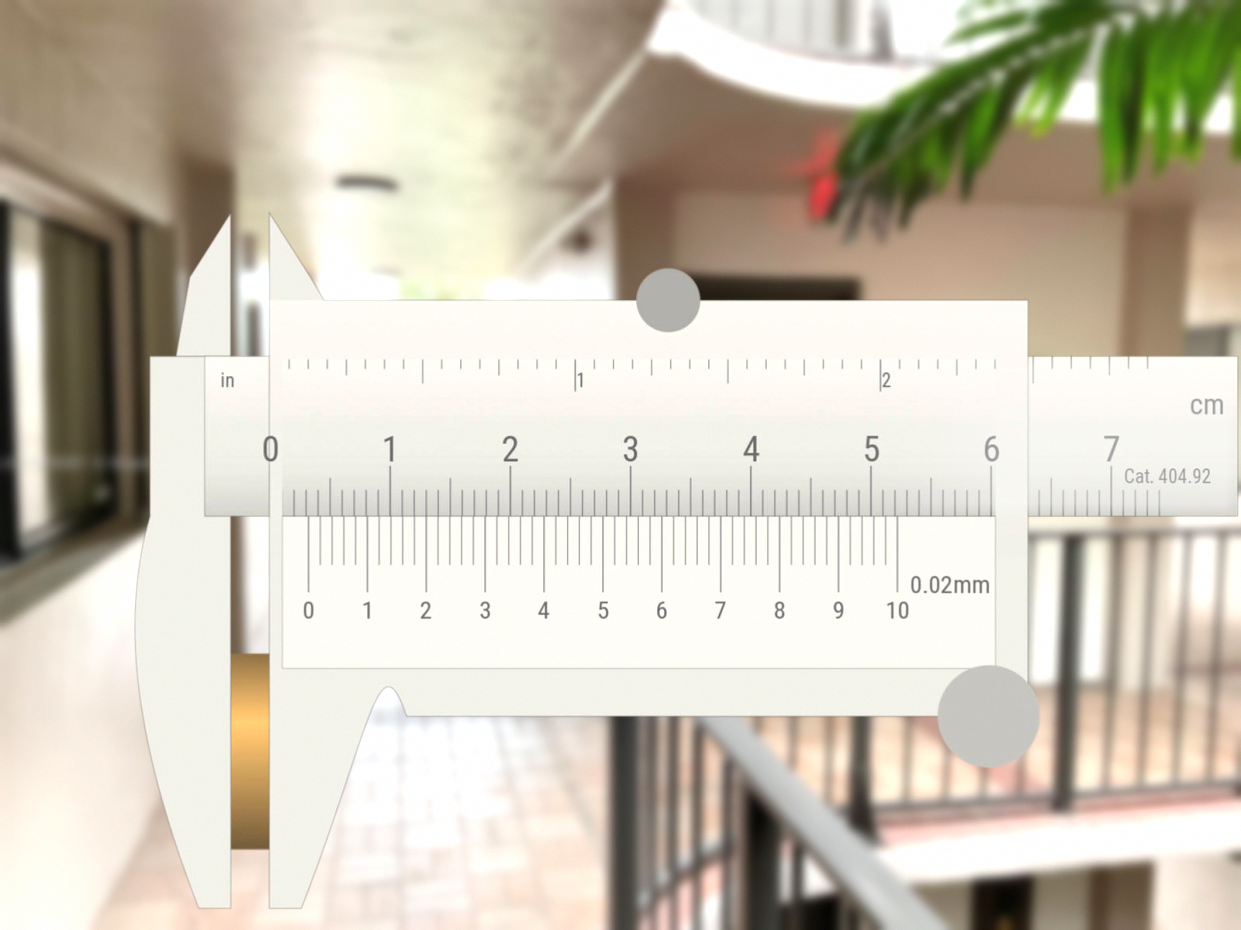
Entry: **3.2** mm
